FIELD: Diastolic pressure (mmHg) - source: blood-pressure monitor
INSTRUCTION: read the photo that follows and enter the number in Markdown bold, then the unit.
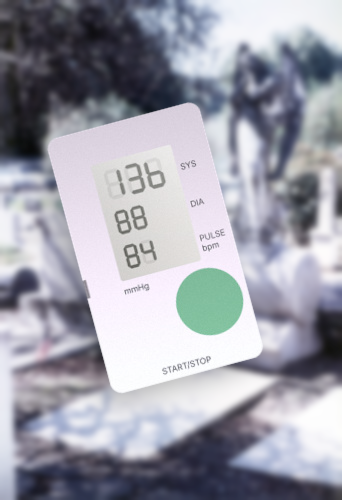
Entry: **88** mmHg
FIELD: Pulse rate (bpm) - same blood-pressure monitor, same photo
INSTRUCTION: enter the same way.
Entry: **84** bpm
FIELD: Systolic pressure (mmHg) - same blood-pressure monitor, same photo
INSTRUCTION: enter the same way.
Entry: **136** mmHg
